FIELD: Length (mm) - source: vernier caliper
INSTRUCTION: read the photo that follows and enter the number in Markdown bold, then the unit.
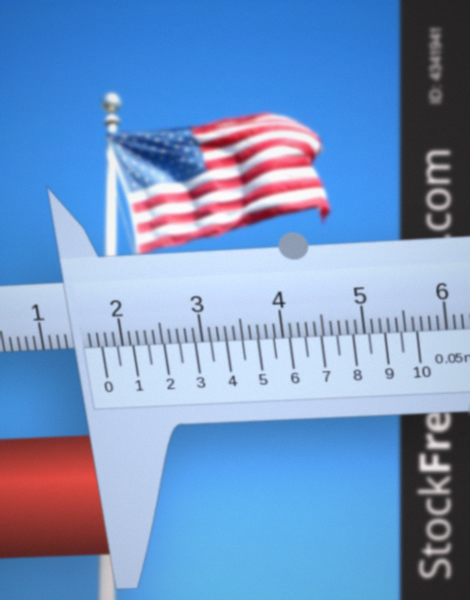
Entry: **17.4** mm
